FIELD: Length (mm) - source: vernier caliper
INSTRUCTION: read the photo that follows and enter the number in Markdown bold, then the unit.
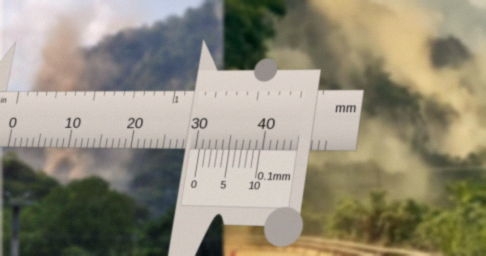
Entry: **30.6** mm
